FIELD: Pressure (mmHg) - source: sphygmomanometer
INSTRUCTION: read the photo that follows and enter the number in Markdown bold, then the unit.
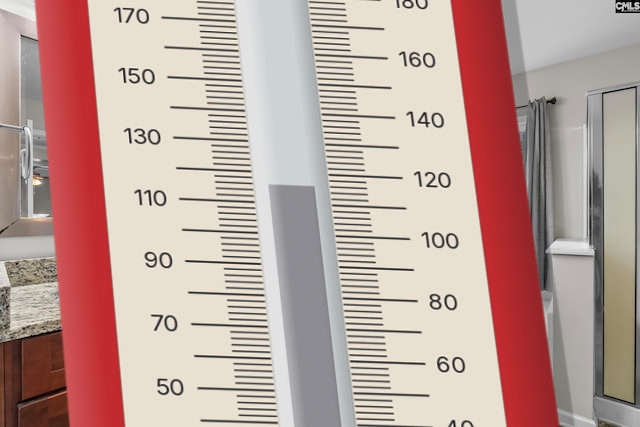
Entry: **116** mmHg
